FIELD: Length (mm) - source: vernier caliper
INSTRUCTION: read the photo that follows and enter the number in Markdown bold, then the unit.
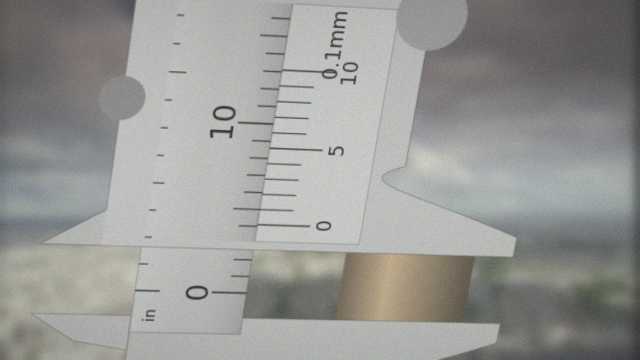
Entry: **4.1** mm
